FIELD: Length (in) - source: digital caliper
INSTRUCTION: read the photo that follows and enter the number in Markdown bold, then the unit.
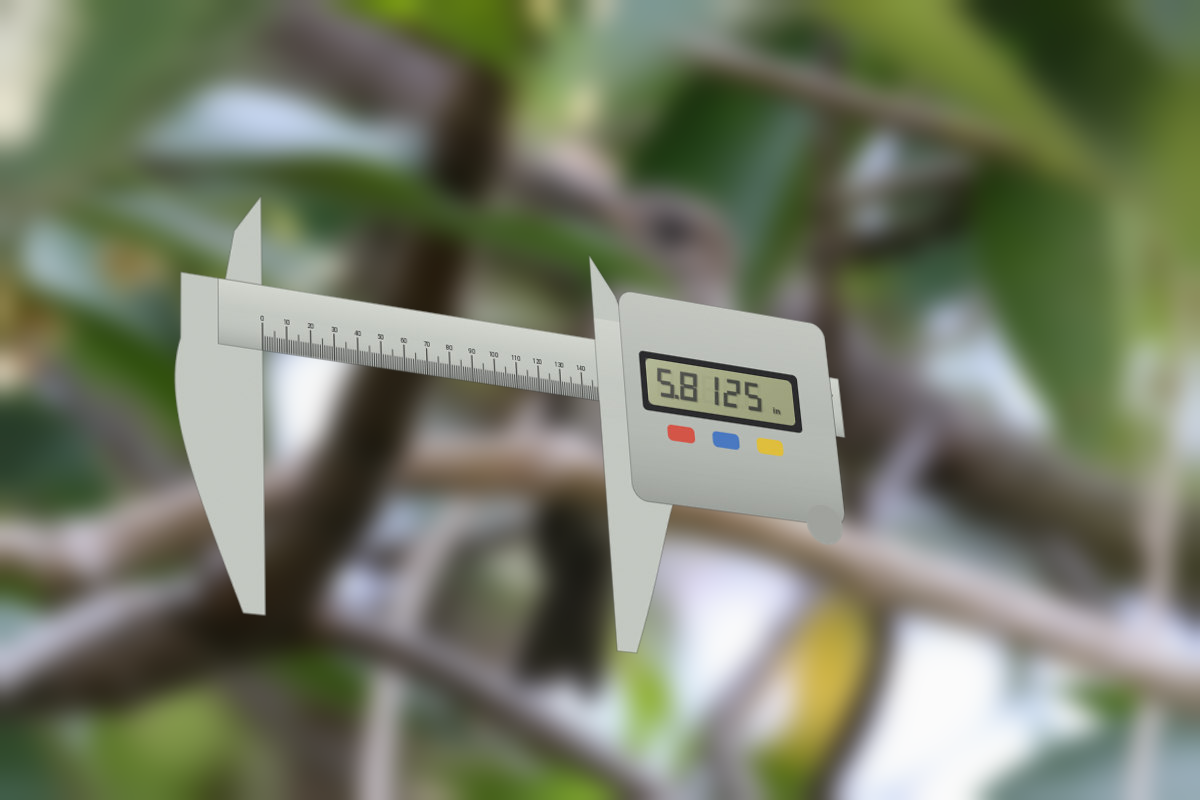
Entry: **5.8125** in
